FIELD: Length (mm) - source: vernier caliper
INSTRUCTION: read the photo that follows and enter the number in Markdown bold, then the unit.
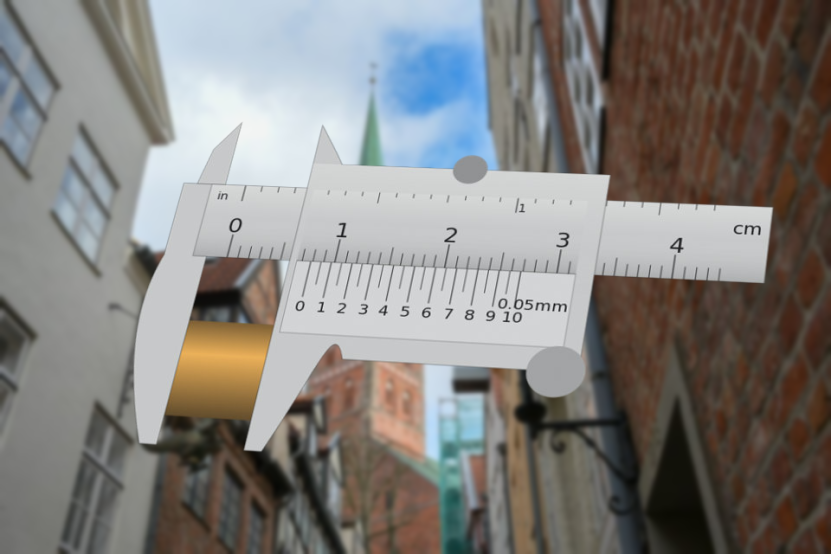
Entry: **7.8** mm
